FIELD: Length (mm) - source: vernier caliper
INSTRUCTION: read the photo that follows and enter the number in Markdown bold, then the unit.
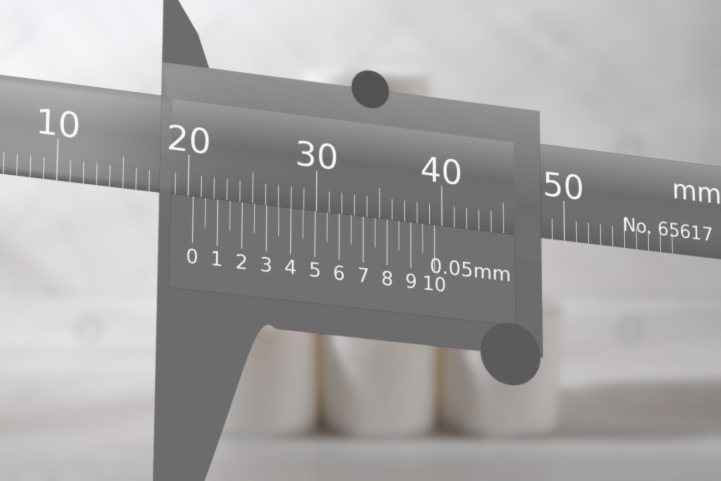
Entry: **20.4** mm
